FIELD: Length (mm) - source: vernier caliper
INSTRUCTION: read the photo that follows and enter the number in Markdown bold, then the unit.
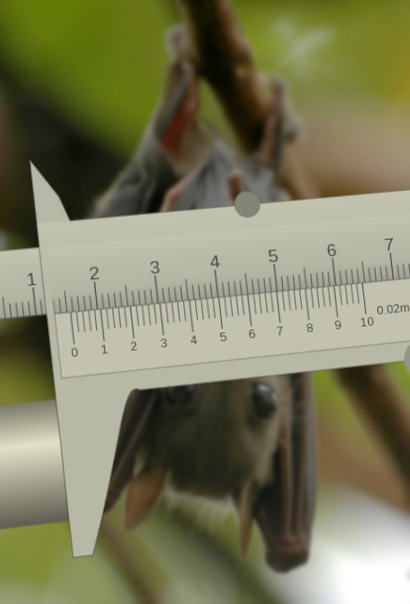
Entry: **15.6** mm
